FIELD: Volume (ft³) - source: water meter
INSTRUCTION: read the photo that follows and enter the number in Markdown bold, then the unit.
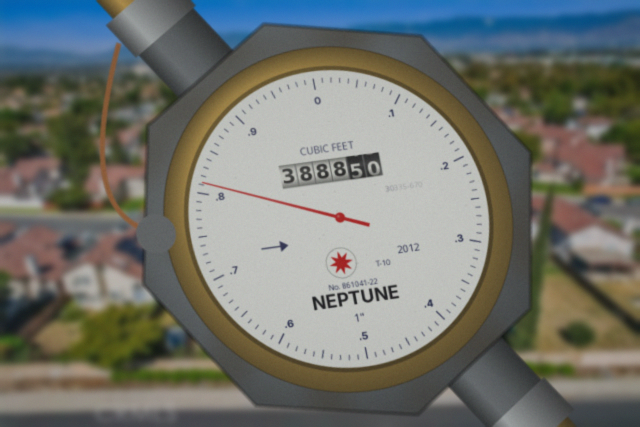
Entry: **388849.81** ft³
